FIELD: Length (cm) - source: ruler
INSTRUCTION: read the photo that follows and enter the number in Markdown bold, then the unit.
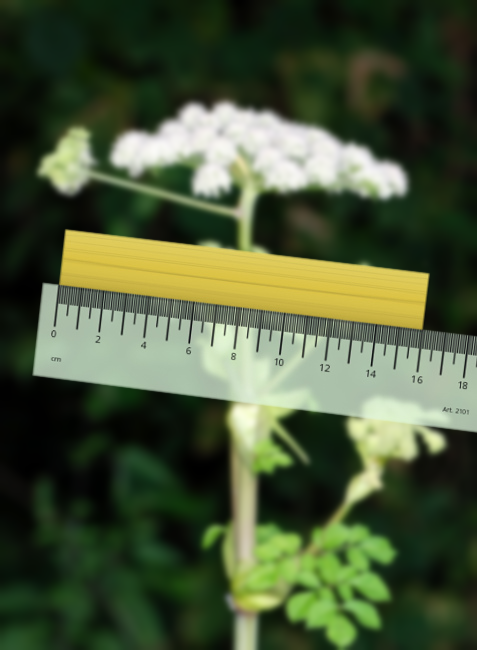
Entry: **16** cm
